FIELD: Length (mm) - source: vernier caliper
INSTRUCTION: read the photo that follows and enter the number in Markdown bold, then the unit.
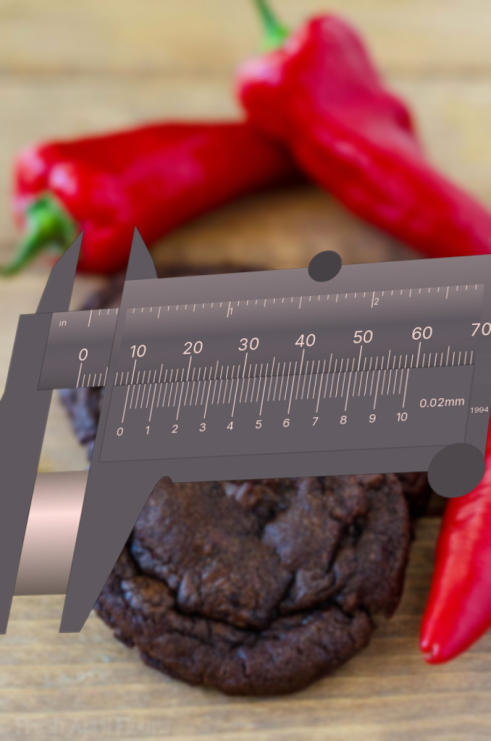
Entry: **9.6** mm
